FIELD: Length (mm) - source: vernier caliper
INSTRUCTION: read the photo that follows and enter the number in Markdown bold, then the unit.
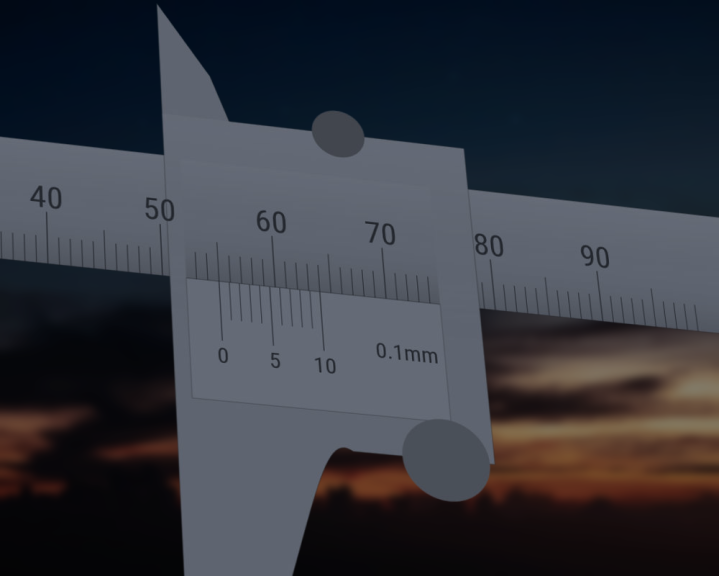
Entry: **55.0** mm
